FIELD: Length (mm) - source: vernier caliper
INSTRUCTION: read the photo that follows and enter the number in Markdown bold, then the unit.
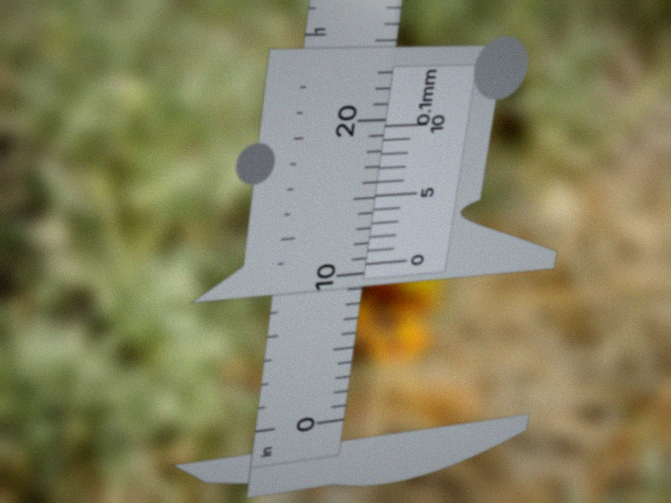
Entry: **10.6** mm
